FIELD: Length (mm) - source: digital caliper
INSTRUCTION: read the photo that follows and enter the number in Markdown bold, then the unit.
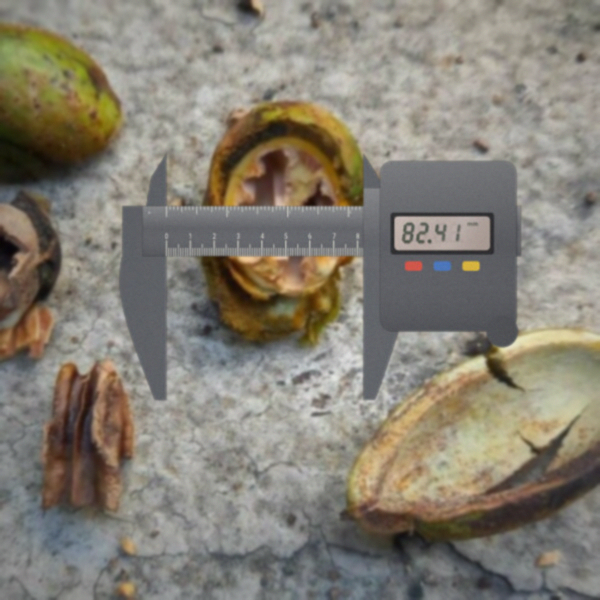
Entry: **82.41** mm
